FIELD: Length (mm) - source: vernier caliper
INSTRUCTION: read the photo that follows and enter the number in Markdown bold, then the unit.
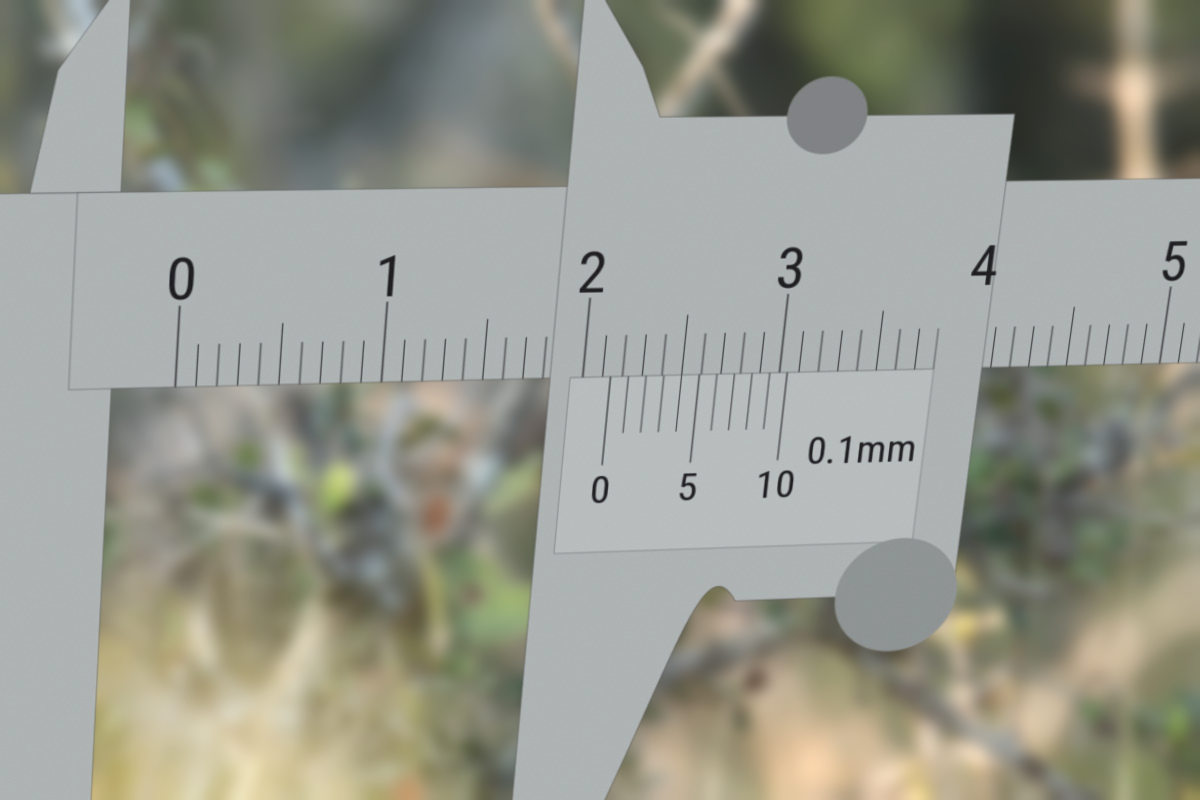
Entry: **21.4** mm
